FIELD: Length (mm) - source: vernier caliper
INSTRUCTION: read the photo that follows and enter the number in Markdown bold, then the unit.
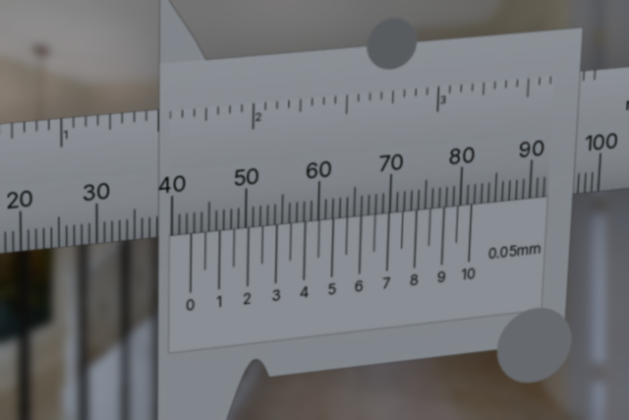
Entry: **42.6** mm
